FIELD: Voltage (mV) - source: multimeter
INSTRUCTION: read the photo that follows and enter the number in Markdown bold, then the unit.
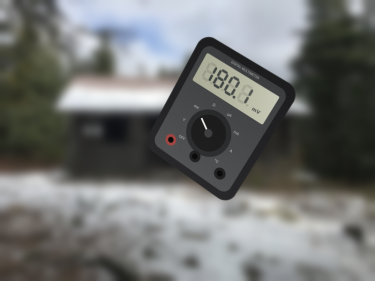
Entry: **180.1** mV
